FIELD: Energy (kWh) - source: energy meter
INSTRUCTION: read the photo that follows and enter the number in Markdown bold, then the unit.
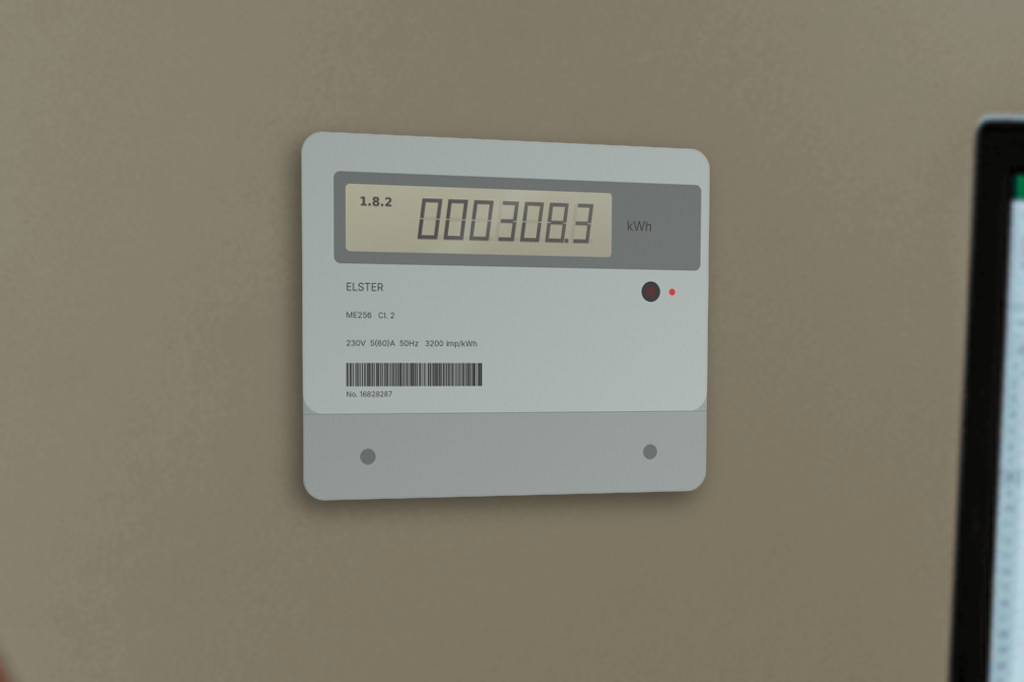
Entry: **308.3** kWh
